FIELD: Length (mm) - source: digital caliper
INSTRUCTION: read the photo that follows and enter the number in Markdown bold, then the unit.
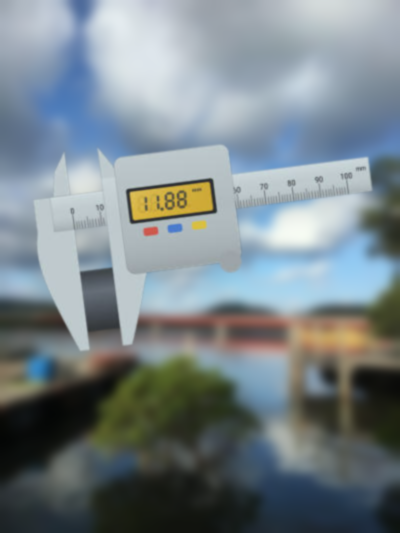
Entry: **11.88** mm
